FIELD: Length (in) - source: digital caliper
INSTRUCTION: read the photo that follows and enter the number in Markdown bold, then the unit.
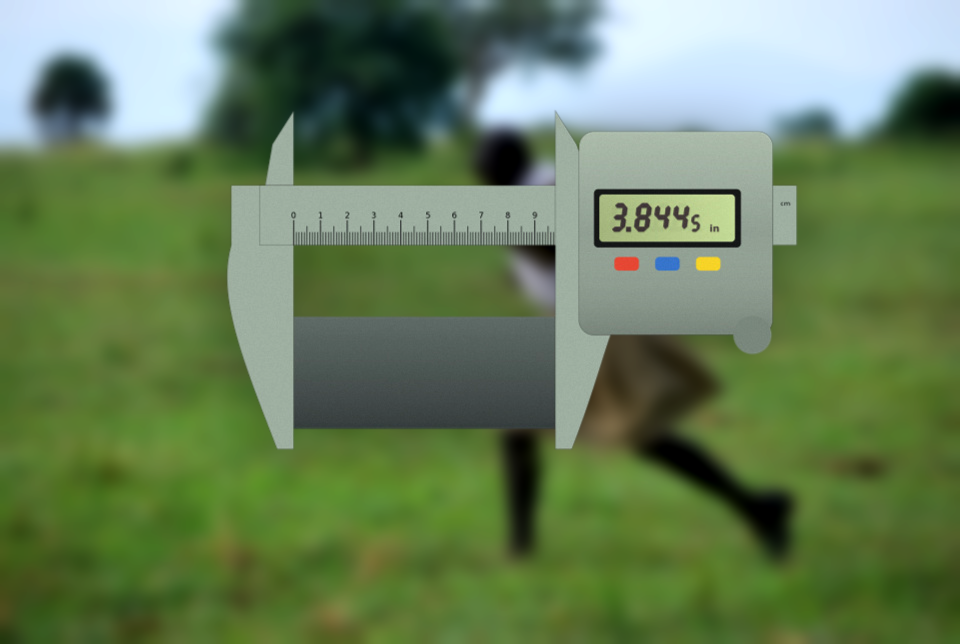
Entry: **3.8445** in
